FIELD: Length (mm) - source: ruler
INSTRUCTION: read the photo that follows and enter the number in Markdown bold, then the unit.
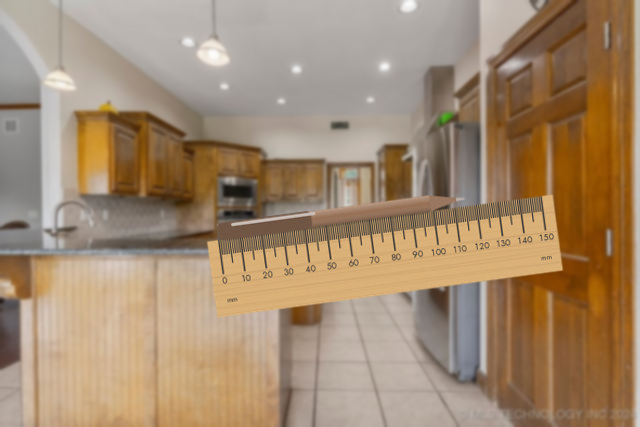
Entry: **115** mm
